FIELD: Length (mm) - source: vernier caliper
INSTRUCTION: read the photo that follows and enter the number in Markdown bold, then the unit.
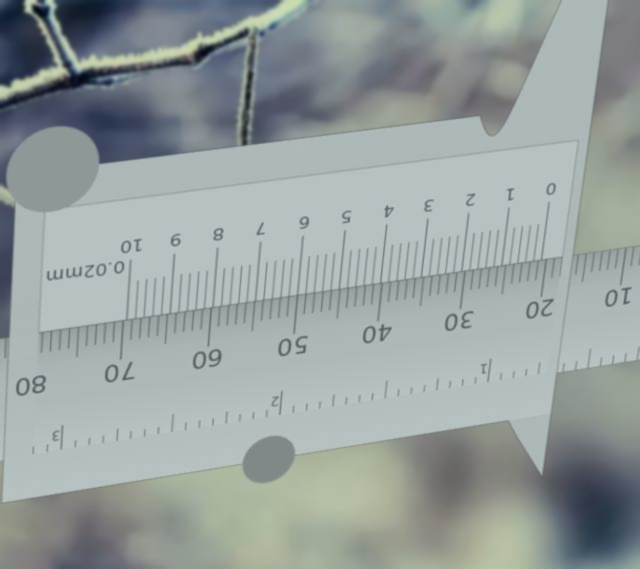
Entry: **20.6** mm
